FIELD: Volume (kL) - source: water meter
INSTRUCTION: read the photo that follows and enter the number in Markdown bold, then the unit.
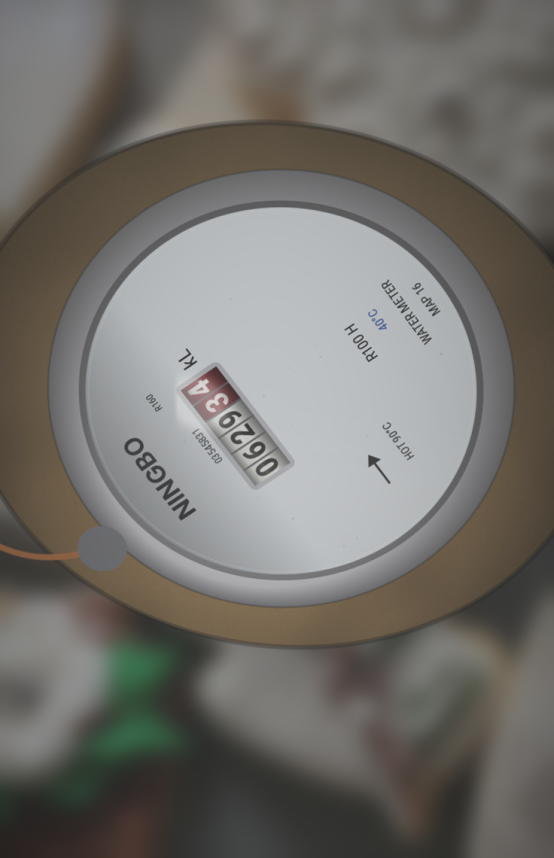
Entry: **629.34** kL
